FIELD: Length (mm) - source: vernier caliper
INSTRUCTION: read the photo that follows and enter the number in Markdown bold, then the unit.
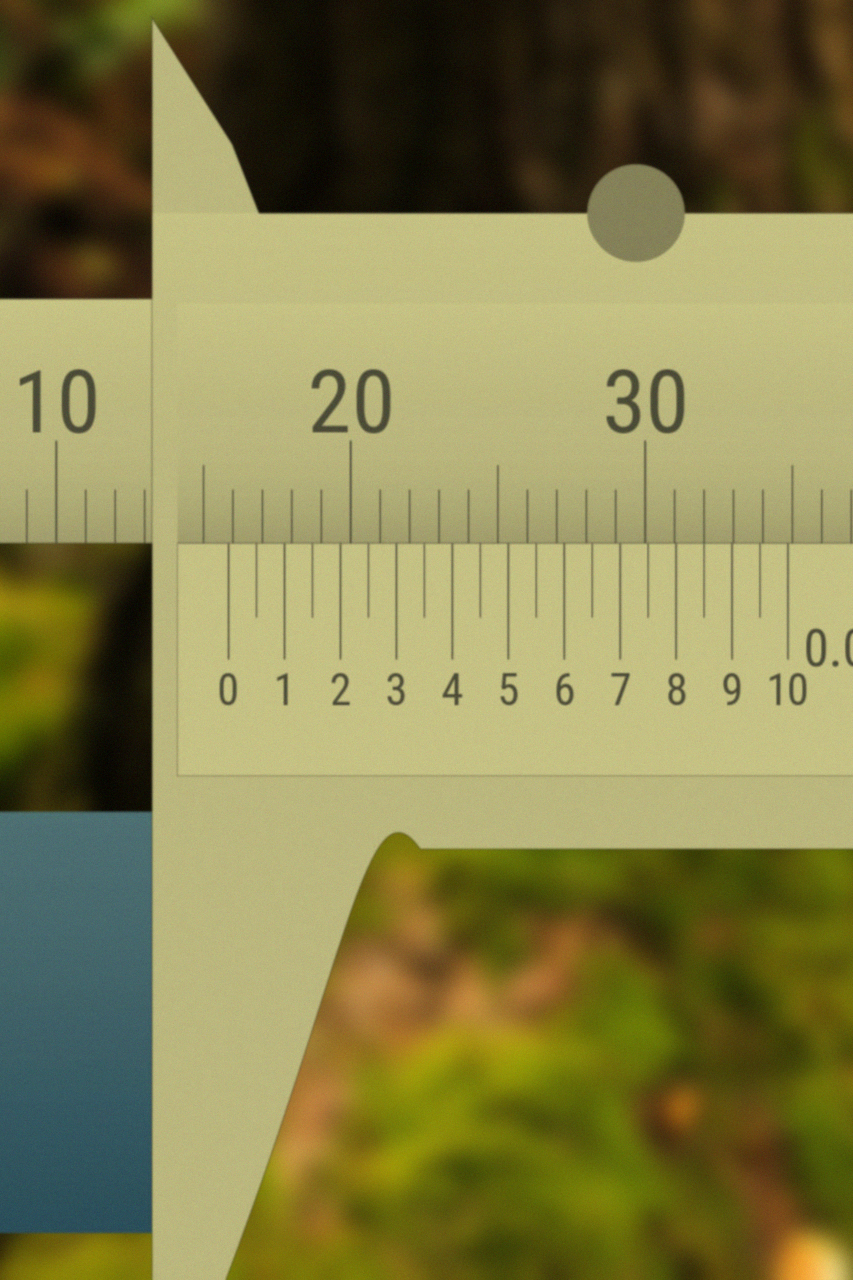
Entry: **15.85** mm
